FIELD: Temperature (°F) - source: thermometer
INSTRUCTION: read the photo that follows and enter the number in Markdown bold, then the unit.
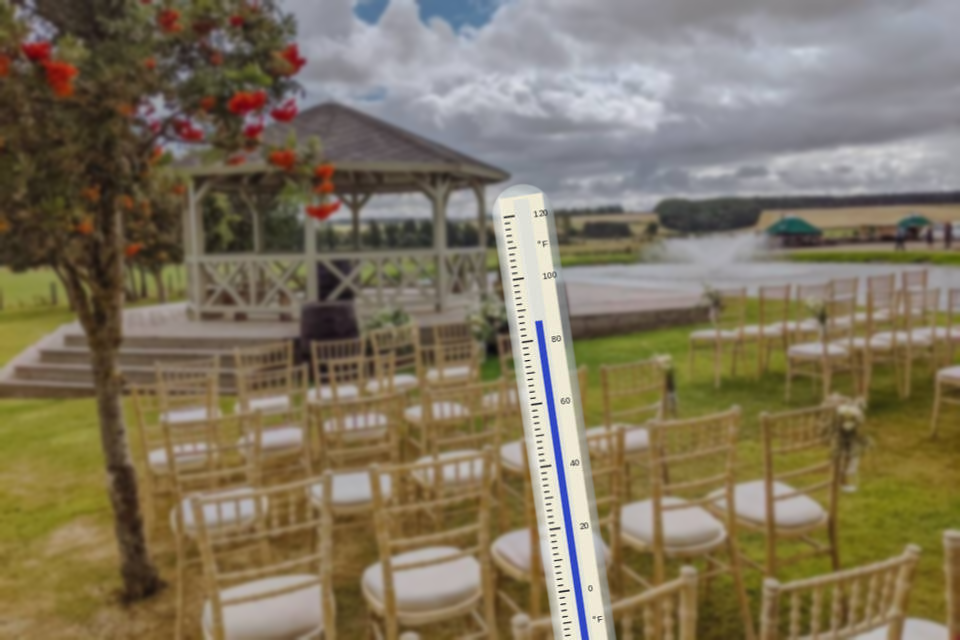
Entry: **86** °F
